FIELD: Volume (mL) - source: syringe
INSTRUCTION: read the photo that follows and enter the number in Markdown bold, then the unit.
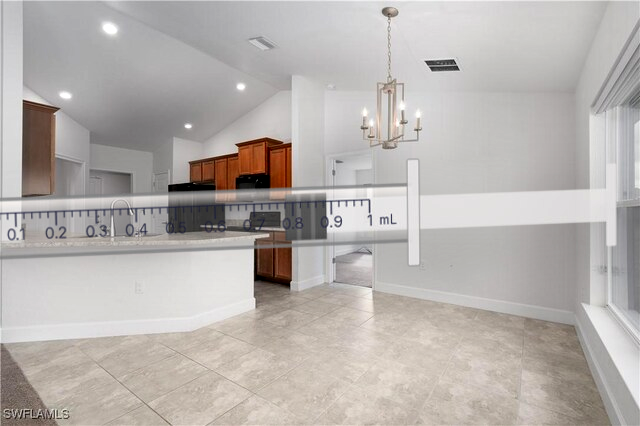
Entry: **0.78** mL
